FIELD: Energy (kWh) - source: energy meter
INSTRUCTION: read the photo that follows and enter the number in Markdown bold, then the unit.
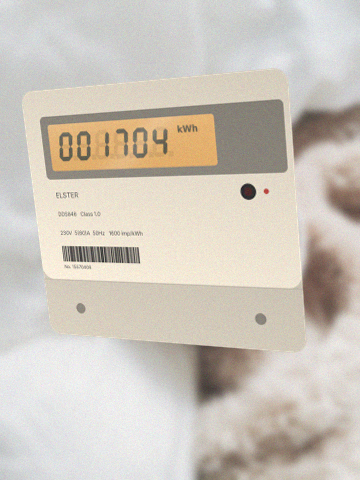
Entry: **1704** kWh
